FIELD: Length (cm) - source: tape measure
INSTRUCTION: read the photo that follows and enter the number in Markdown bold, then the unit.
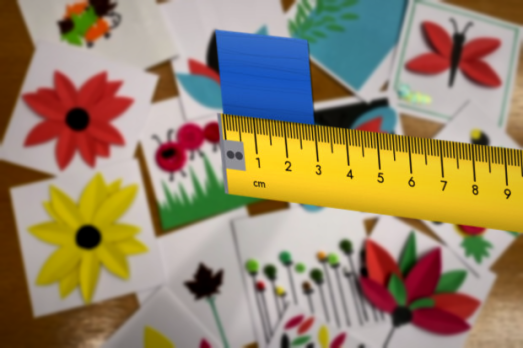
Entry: **3** cm
